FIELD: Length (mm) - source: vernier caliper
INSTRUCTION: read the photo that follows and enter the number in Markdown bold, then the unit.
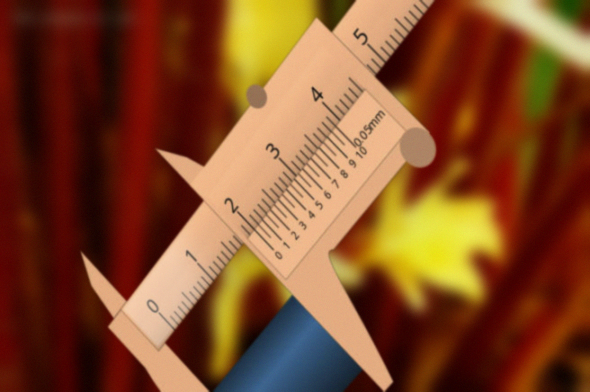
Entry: **20.0** mm
